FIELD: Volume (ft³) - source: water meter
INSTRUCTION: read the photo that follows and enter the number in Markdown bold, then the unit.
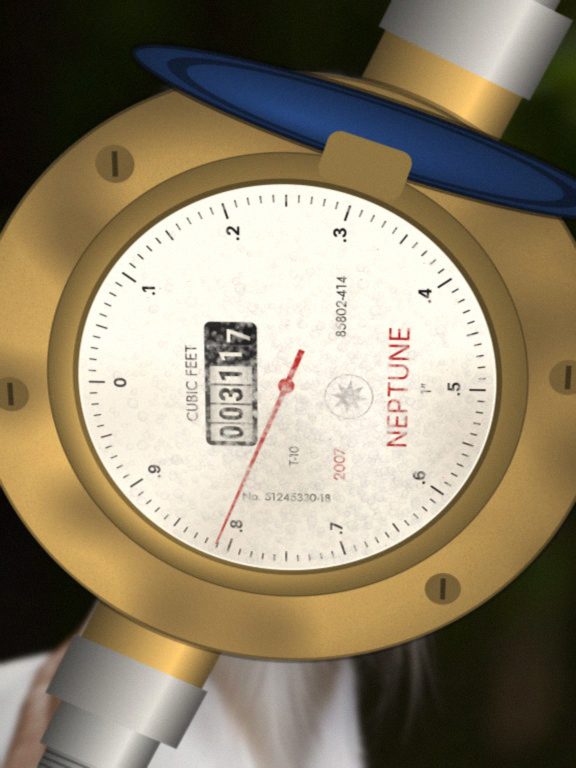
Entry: **3116.81** ft³
